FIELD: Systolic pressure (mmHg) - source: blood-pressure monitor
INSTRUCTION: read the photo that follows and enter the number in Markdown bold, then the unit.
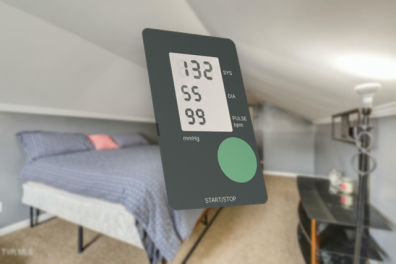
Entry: **132** mmHg
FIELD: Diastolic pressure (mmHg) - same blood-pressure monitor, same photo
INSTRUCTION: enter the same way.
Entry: **55** mmHg
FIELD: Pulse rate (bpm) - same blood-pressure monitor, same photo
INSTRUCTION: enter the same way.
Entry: **99** bpm
